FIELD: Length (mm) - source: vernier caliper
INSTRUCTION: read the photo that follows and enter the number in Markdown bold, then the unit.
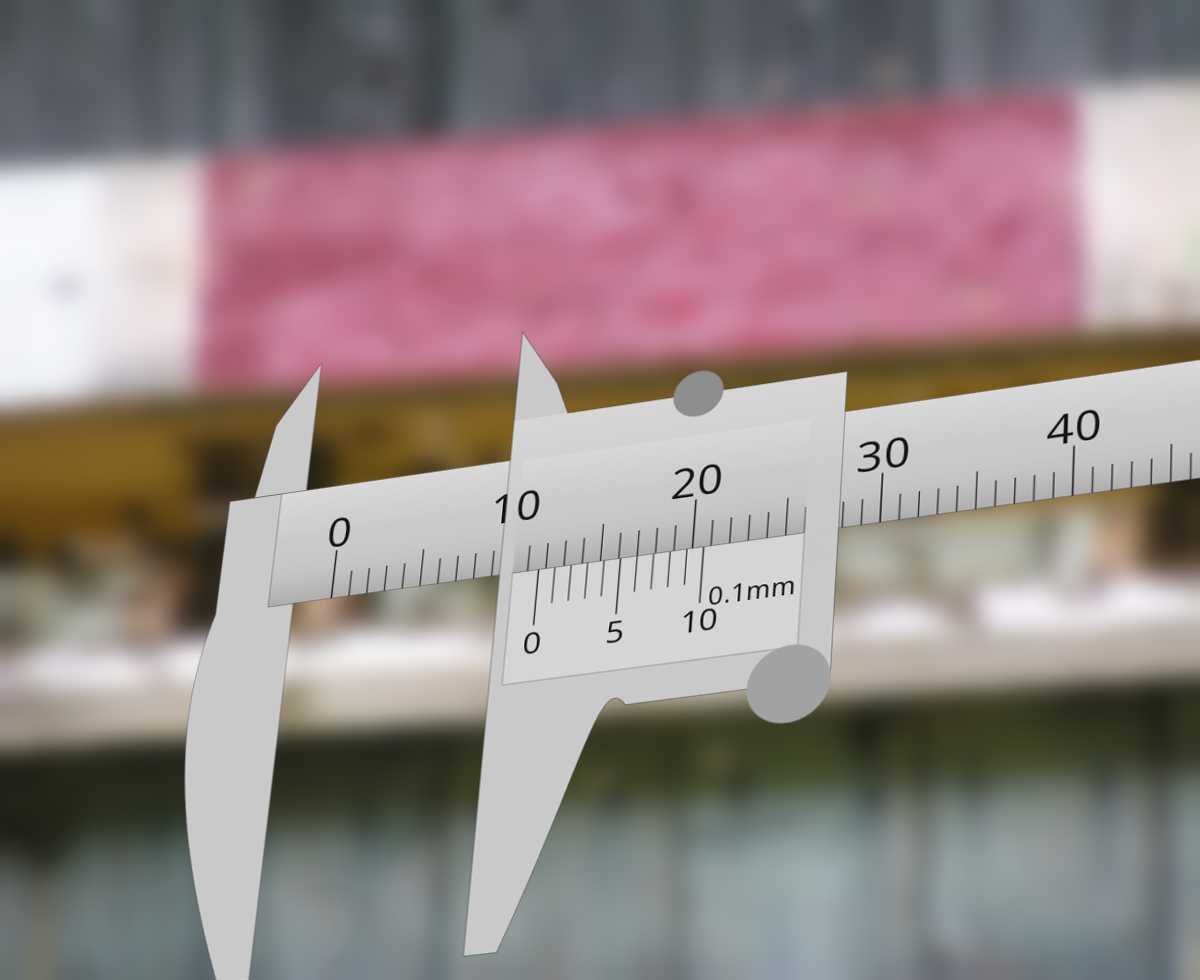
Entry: **11.6** mm
